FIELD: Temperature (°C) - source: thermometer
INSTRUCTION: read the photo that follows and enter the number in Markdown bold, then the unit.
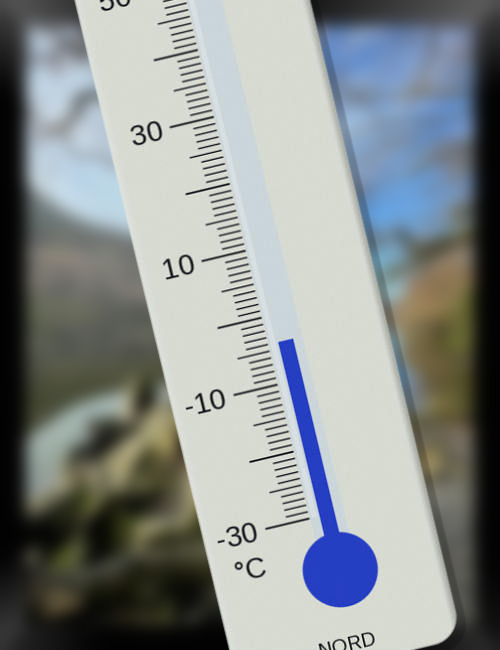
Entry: **-4** °C
